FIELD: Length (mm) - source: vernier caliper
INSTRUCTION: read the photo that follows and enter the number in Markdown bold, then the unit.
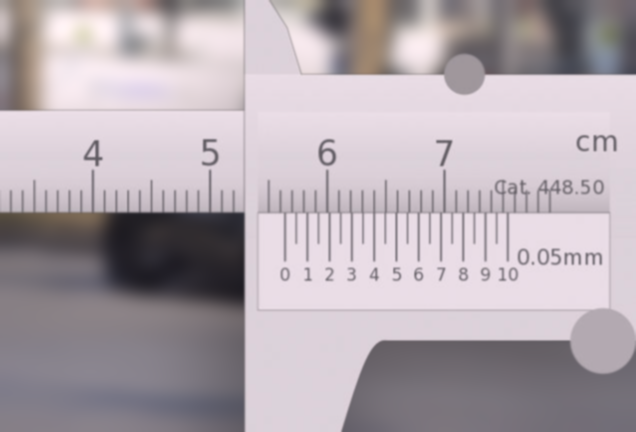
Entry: **56.4** mm
